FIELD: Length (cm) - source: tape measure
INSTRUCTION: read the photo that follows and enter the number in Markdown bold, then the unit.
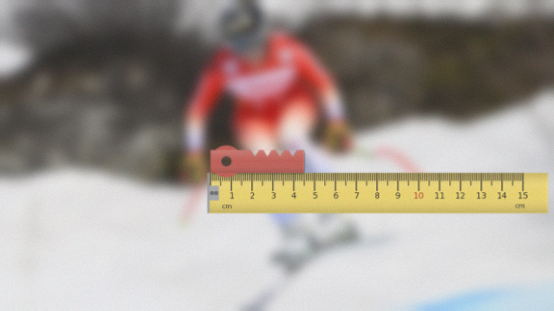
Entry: **4.5** cm
